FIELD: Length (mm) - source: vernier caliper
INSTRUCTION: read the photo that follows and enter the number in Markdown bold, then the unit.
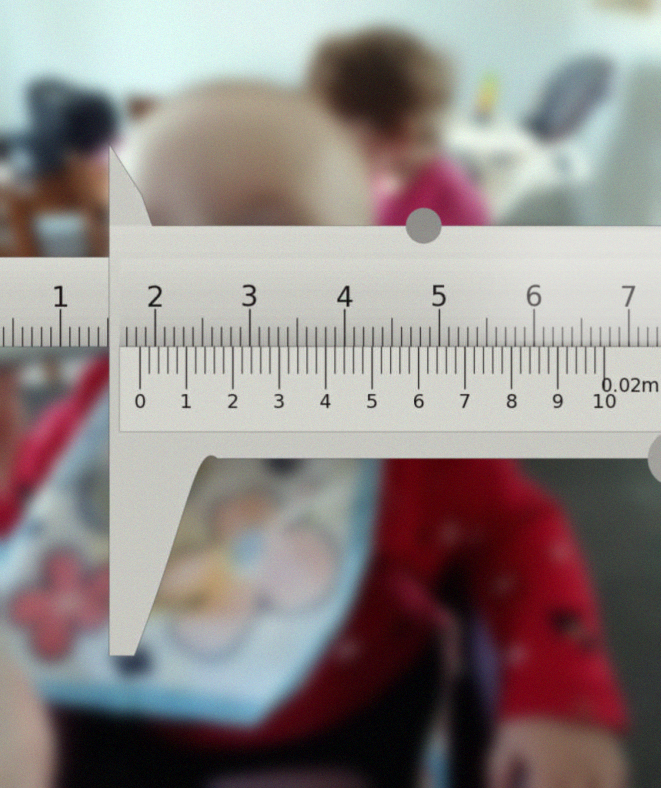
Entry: **18.4** mm
